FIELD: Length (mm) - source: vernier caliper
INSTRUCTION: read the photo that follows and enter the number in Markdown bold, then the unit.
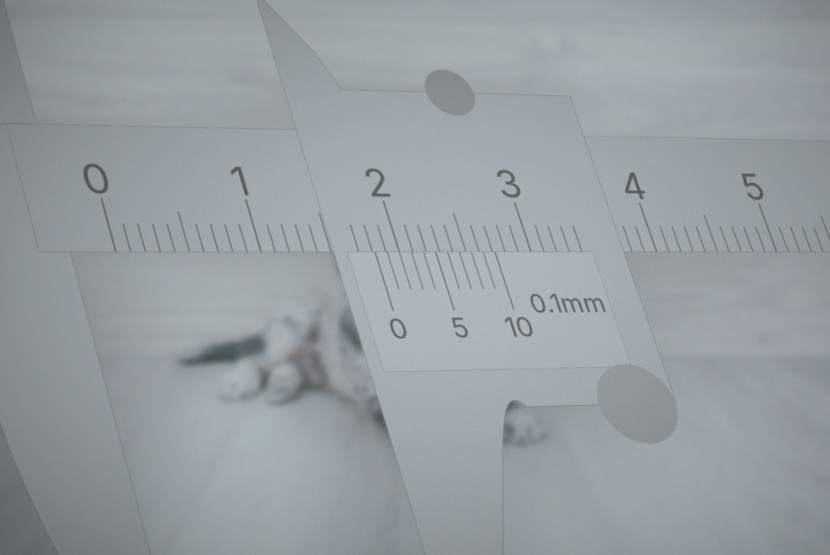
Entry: **18.2** mm
